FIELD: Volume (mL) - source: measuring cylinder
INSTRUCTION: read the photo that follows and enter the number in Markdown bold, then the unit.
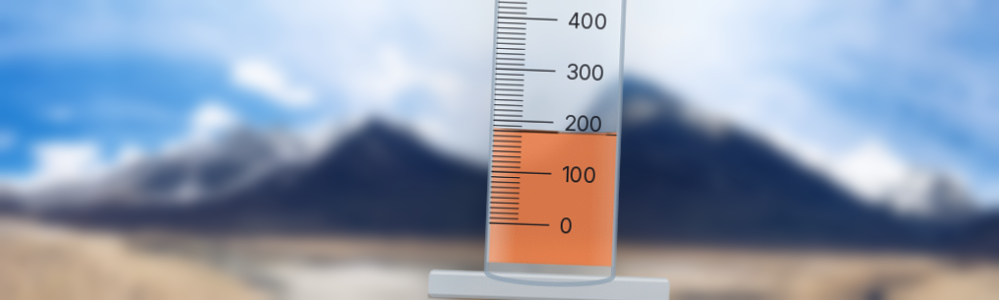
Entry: **180** mL
